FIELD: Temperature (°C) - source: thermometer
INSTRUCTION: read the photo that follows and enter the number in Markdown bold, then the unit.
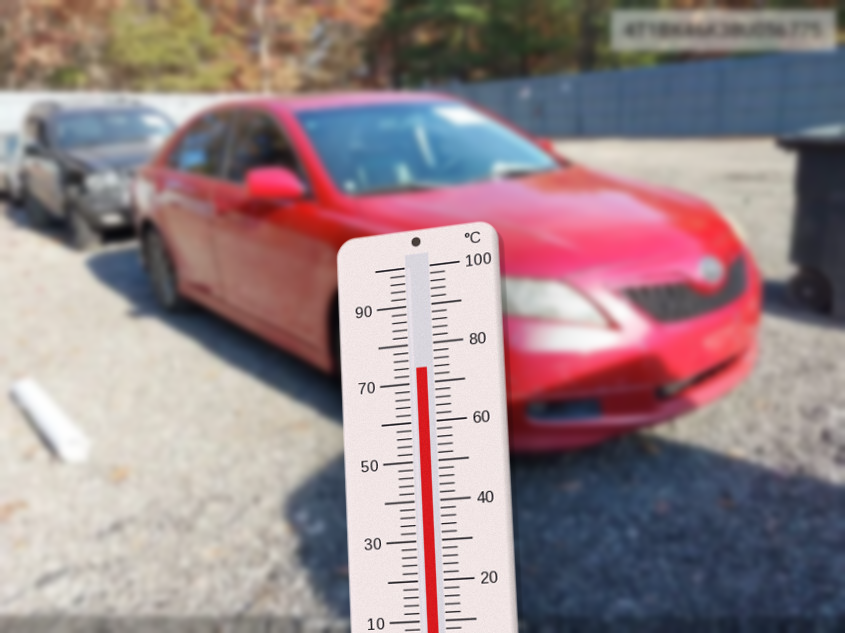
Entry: **74** °C
